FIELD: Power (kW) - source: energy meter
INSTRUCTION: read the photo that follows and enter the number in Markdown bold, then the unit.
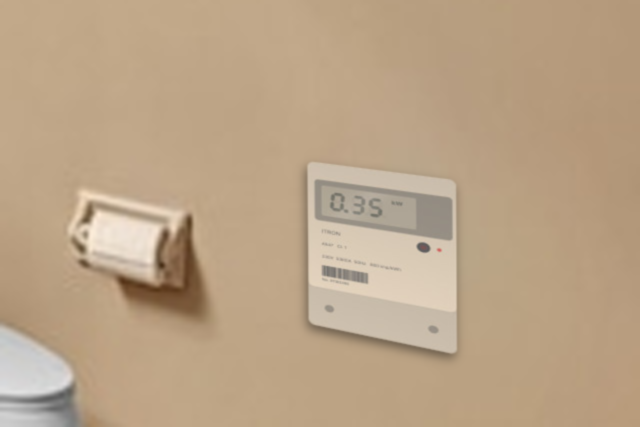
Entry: **0.35** kW
